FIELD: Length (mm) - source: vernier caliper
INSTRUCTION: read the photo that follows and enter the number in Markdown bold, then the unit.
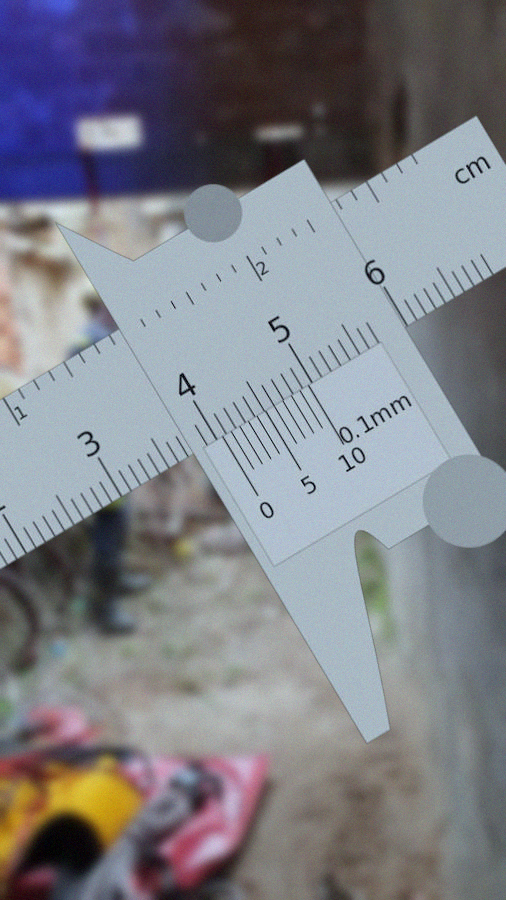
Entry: **40.6** mm
